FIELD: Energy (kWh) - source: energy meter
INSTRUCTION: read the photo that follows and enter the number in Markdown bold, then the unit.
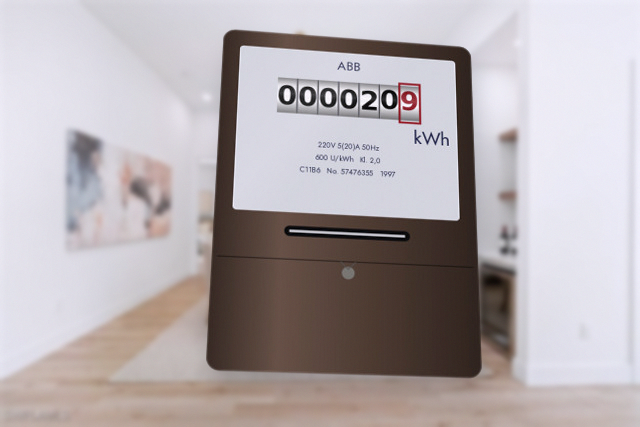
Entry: **20.9** kWh
